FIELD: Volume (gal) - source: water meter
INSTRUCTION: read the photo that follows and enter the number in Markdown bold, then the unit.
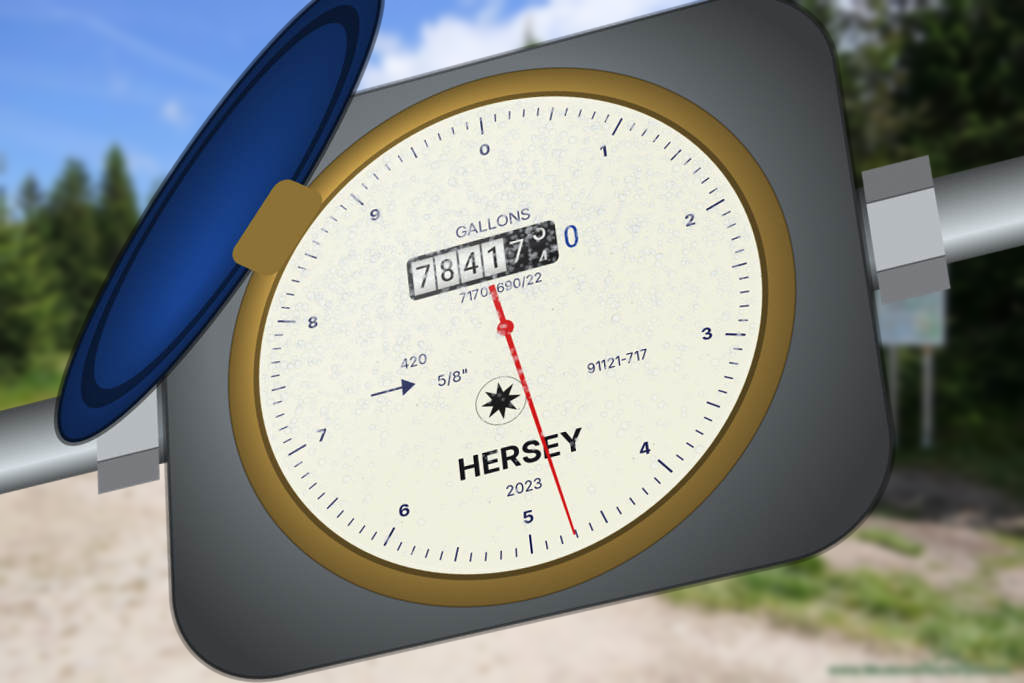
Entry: **7841734.7** gal
